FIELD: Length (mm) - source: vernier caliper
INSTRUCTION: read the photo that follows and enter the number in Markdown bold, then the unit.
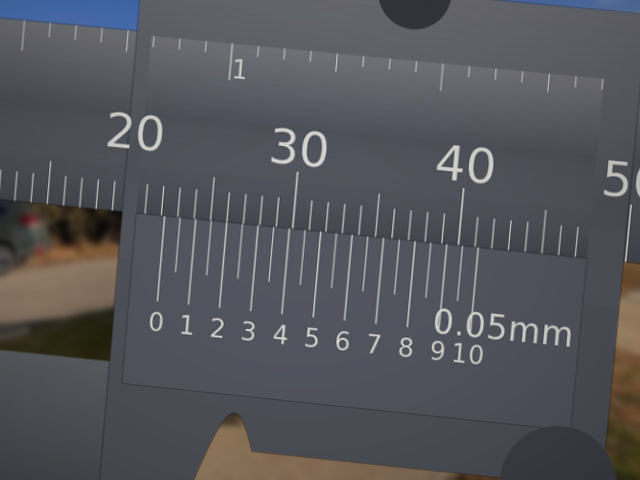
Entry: **22.2** mm
